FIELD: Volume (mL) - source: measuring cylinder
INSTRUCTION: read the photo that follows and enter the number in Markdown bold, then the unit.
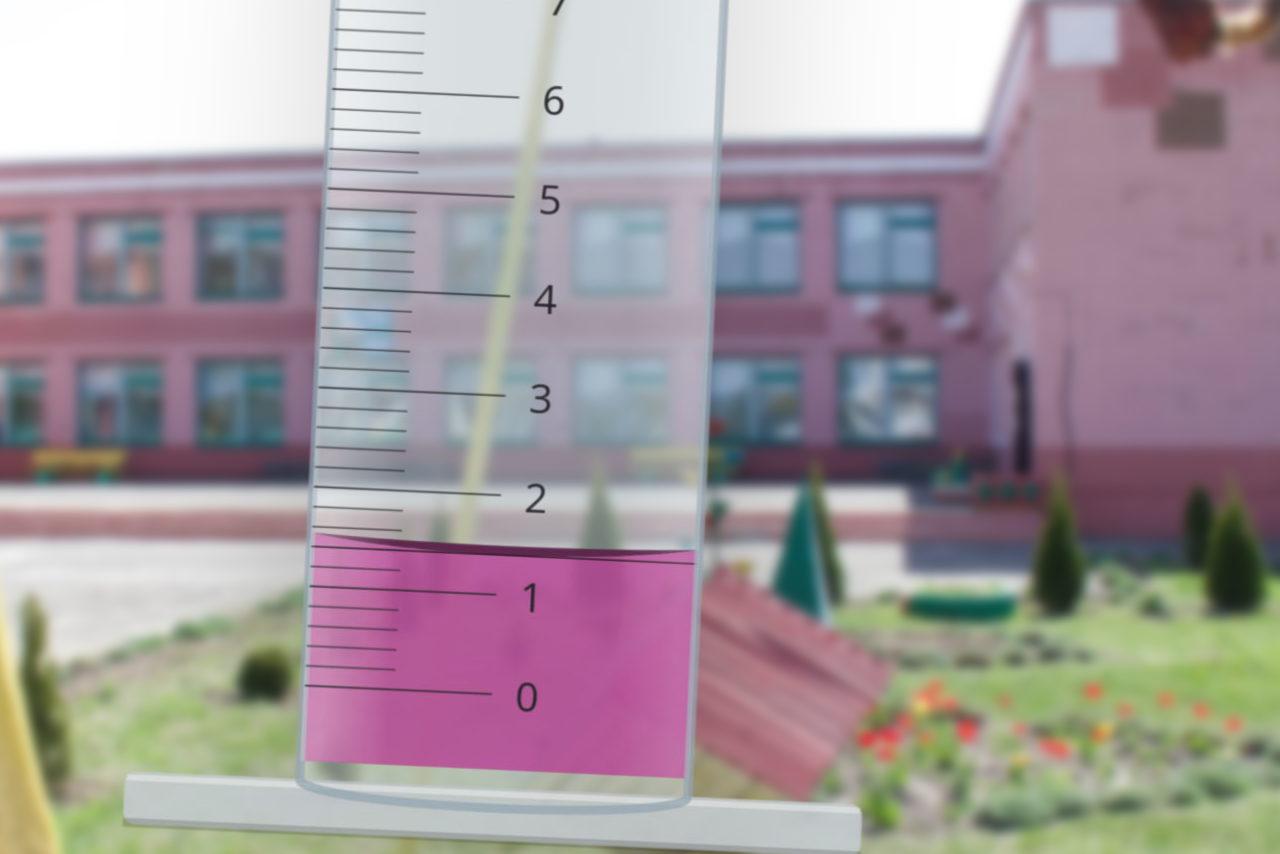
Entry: **1.4** mL
